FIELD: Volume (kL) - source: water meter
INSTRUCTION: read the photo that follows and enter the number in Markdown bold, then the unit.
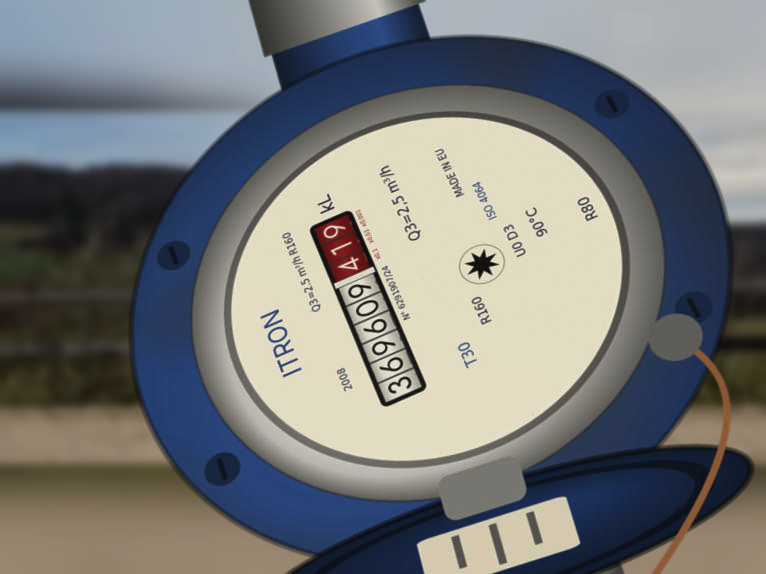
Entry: **369609.419** kL
